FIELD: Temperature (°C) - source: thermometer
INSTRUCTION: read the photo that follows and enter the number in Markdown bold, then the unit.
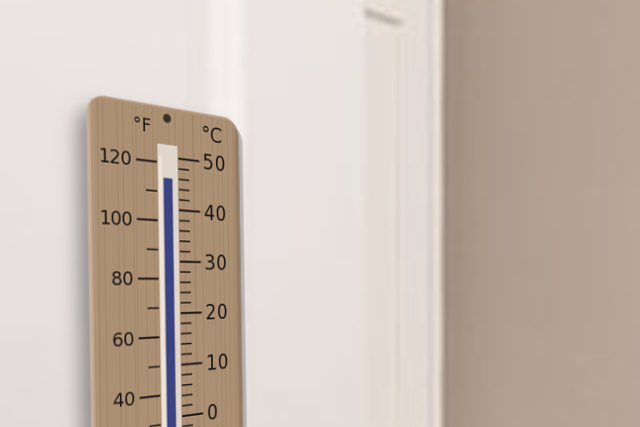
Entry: **46** °C
